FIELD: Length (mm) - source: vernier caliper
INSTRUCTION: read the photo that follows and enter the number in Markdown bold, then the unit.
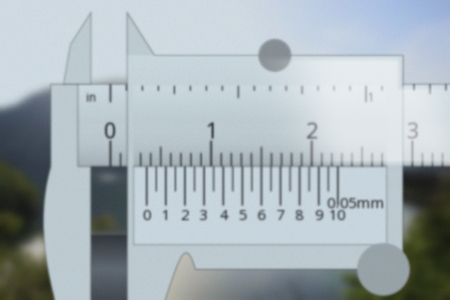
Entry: **3.6** mm
